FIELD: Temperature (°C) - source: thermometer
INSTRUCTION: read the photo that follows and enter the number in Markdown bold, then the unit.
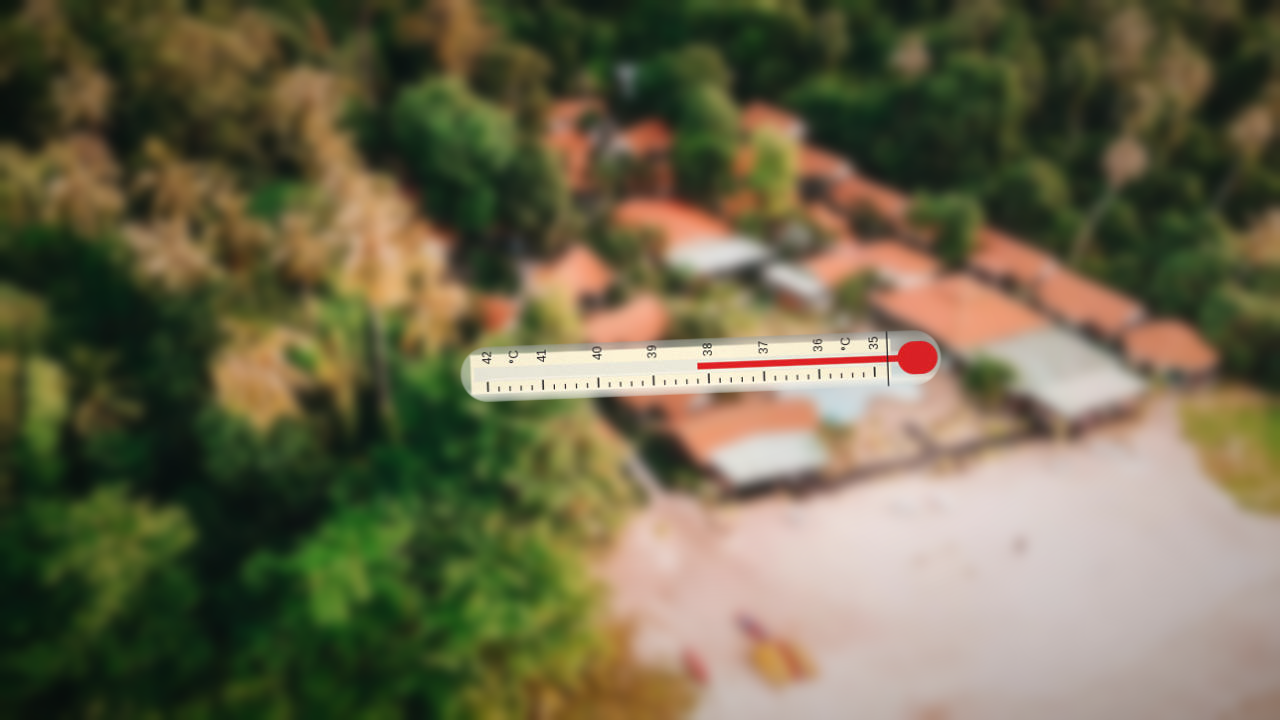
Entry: **38.2** °C
